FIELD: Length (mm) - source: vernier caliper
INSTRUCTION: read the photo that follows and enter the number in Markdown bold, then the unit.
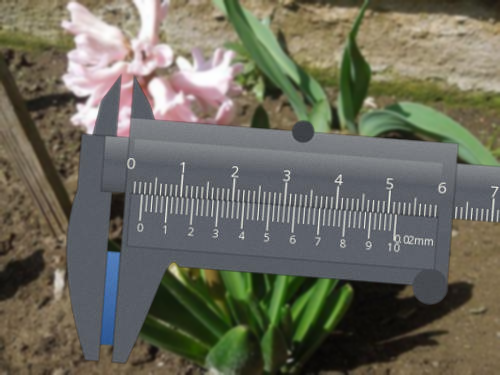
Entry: **2.5** mm
